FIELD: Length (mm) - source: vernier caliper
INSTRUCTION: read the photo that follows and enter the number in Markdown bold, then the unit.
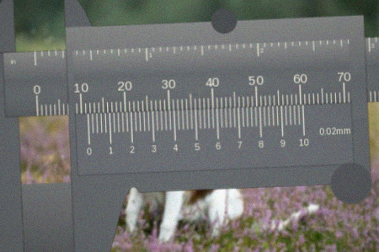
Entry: **11.5** mm
